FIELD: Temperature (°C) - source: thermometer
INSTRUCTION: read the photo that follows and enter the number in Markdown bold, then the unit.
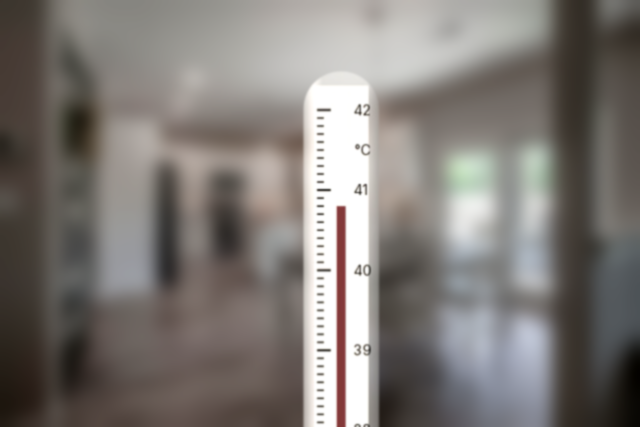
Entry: **40.8** °C
